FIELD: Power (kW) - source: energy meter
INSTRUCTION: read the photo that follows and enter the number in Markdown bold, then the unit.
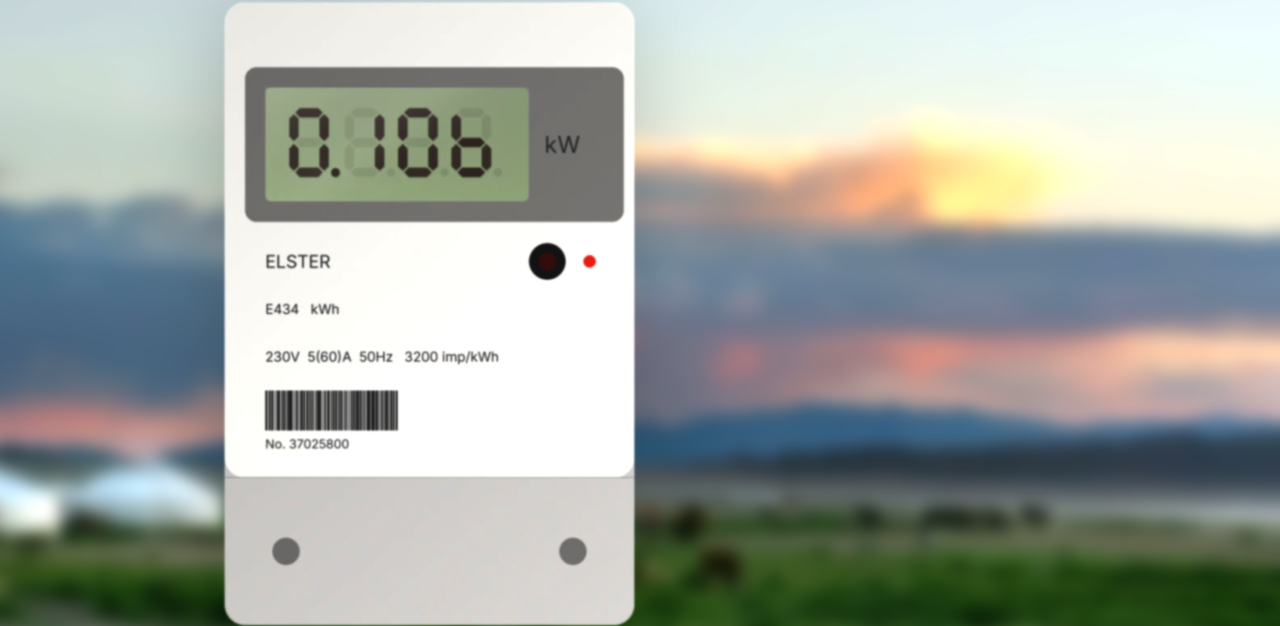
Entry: **0.106** kW
